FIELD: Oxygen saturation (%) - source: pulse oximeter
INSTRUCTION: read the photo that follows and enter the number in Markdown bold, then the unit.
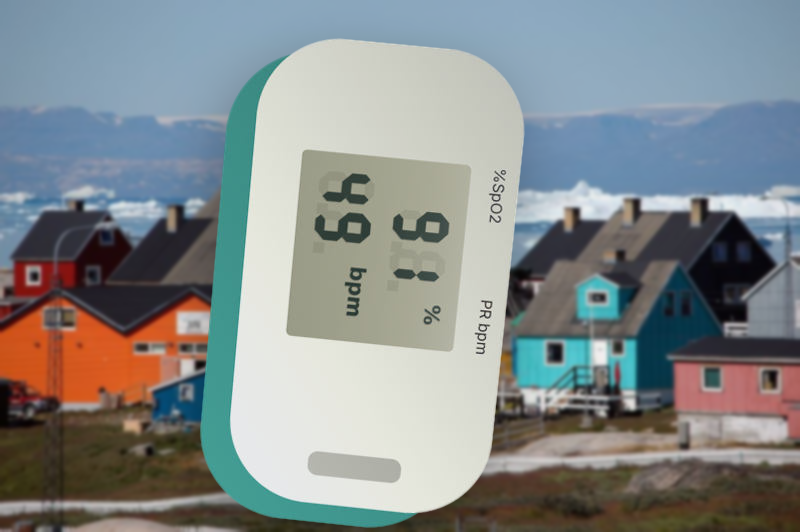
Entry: **91** %
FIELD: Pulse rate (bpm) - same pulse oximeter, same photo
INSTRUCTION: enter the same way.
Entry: **49** bpm
